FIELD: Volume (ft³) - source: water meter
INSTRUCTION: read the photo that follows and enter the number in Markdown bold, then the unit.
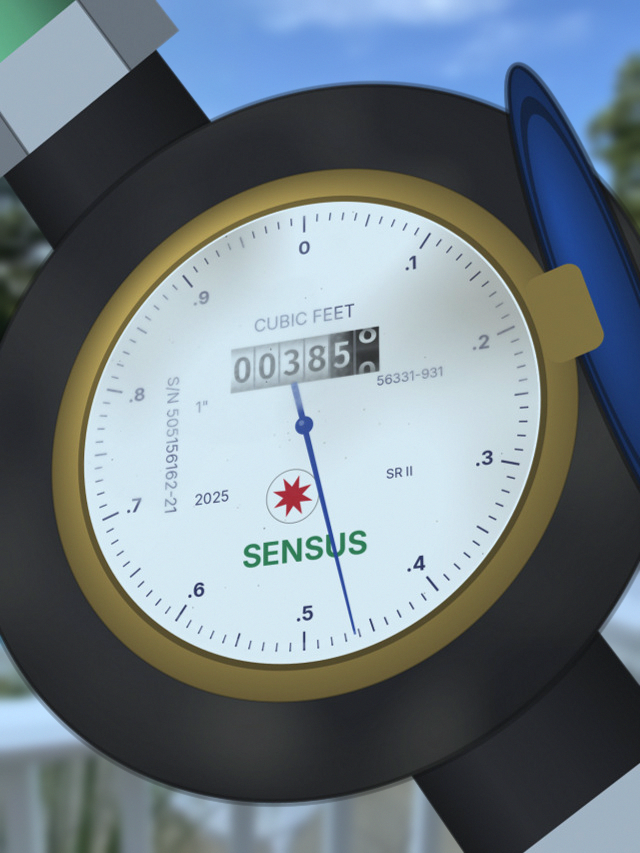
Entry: **3858.46** ft³
